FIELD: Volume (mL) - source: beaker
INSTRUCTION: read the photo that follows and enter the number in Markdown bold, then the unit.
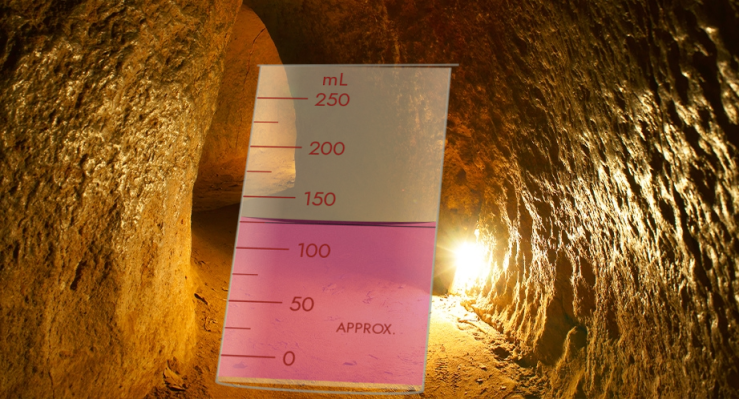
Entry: **125** mL
